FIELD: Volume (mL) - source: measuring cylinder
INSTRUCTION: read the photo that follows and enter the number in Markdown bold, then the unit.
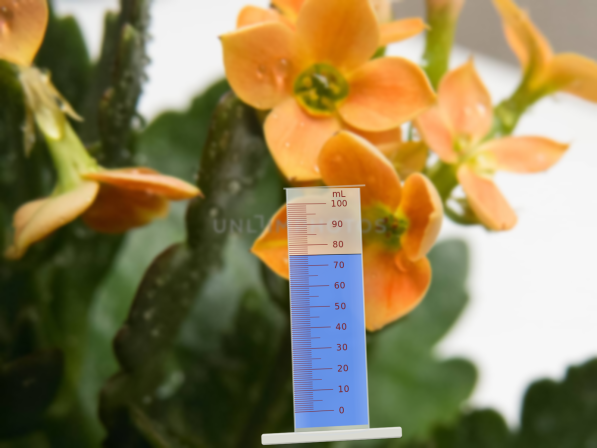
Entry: **75** mL
